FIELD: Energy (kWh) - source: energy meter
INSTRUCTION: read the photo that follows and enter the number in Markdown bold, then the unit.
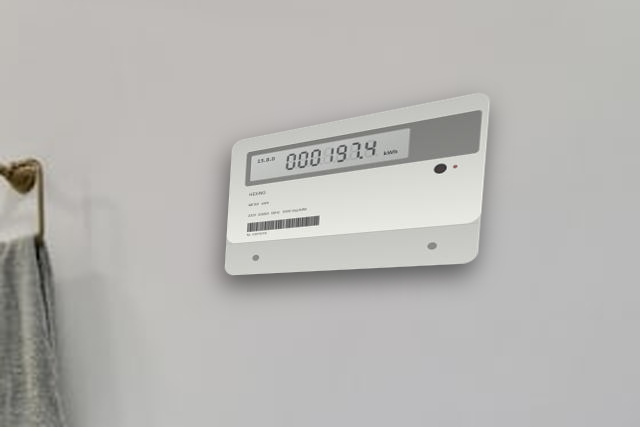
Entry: **197.4** kWh
